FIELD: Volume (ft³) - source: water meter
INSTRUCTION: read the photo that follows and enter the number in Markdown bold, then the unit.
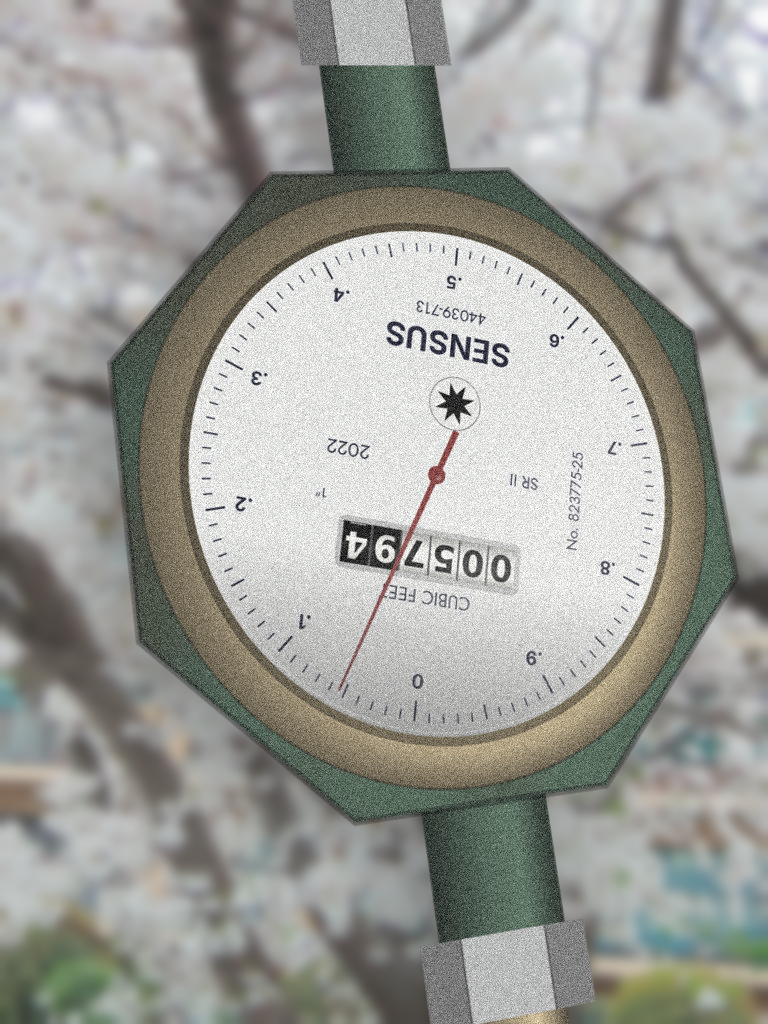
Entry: **5794.05** ft³
